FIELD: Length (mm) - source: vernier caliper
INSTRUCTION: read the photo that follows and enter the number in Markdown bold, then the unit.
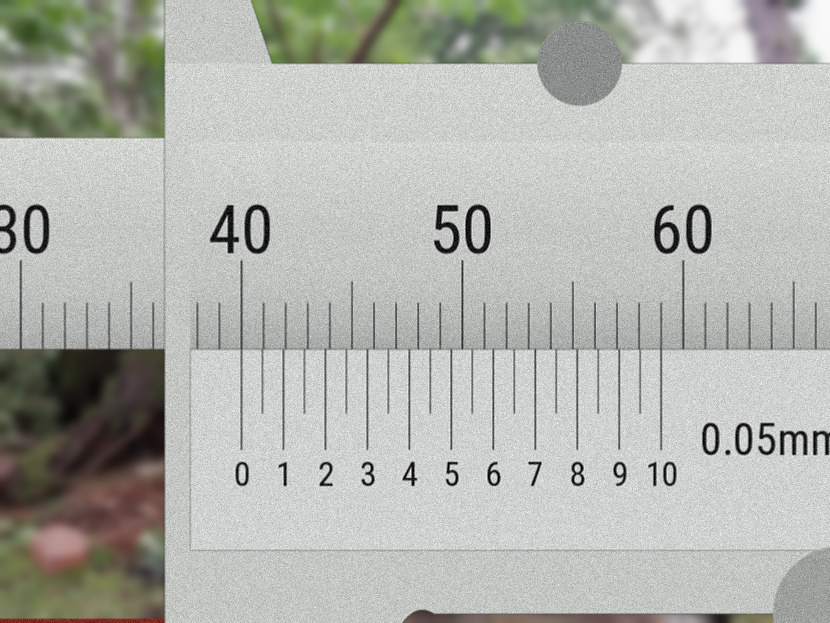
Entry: **40.0** mm
